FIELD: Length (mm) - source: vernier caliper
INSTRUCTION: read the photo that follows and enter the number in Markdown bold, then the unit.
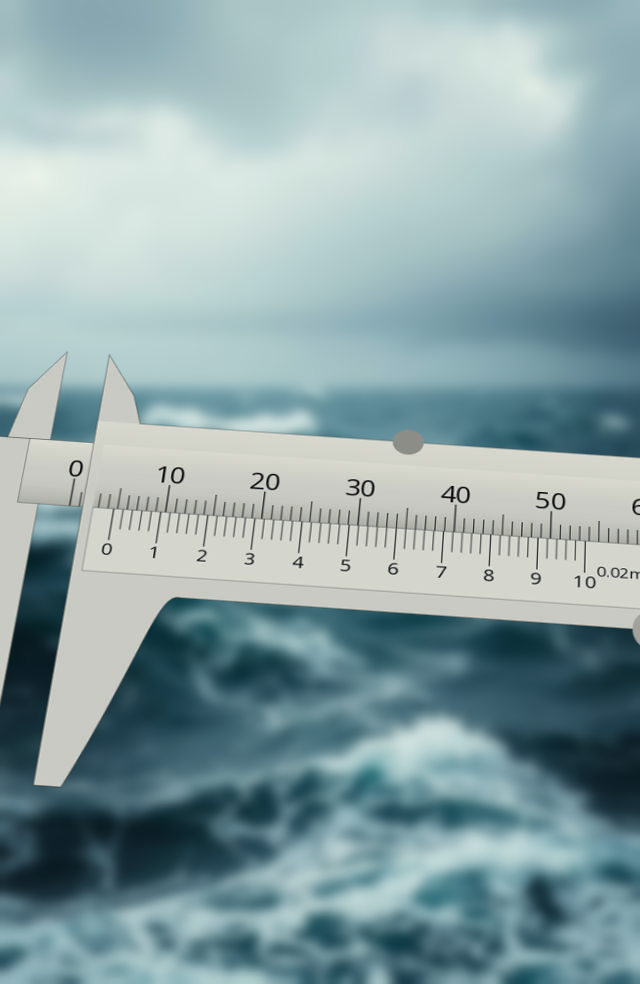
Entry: **4.6** mm
